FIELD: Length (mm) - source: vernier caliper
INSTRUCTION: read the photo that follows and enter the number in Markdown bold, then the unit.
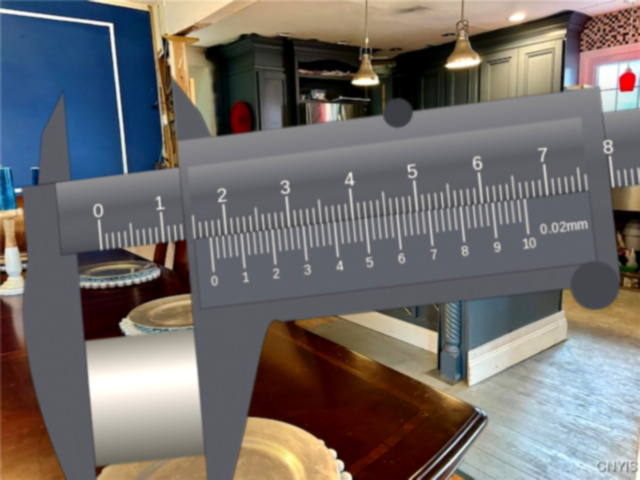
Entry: **17.5** mm
